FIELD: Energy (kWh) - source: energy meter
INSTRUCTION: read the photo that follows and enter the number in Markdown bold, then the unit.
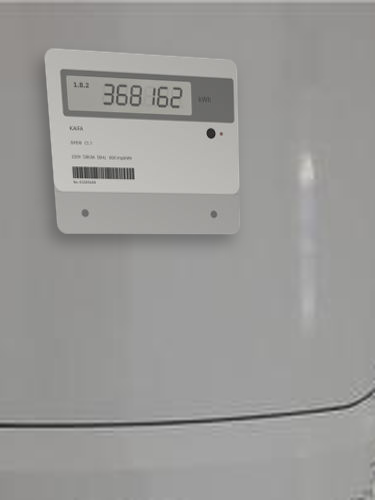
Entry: **368162** kWh
